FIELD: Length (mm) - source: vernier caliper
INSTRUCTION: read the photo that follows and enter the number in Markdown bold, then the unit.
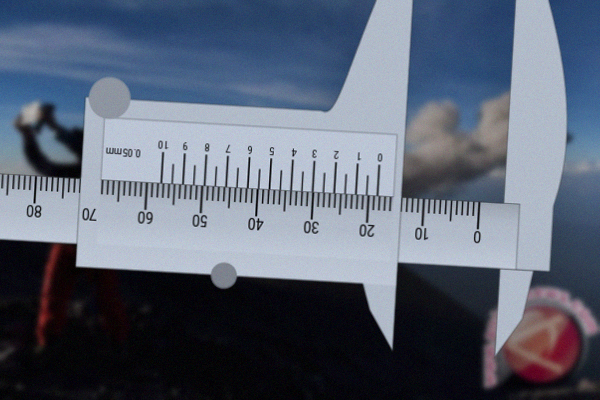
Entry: **18.4** mm
